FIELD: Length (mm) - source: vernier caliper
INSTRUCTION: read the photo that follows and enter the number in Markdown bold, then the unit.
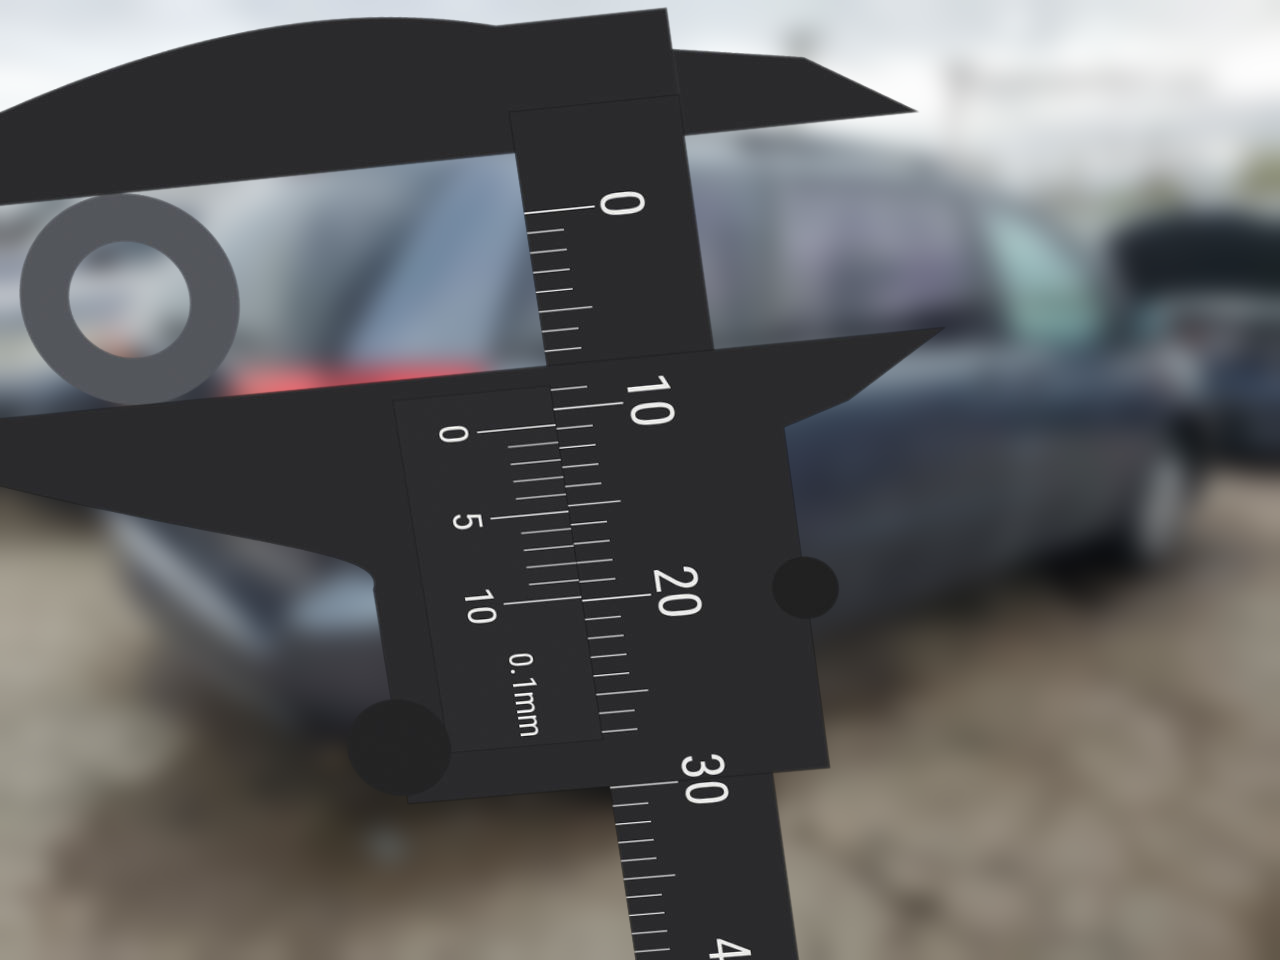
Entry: **10.8** mm
